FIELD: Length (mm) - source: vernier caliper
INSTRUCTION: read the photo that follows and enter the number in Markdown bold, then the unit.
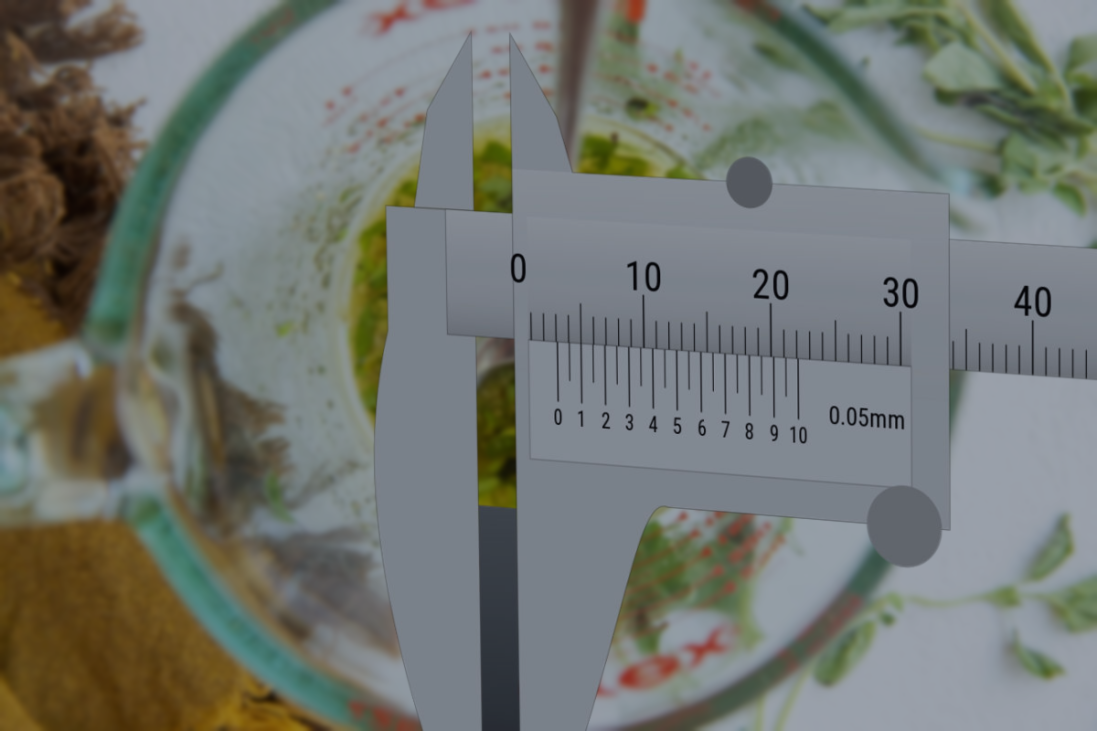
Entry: **3.1** mm
